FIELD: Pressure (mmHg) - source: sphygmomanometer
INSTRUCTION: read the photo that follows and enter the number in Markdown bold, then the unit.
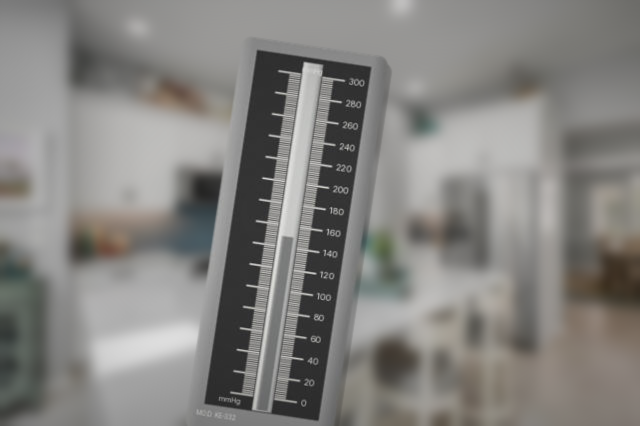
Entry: **150** mmHg
